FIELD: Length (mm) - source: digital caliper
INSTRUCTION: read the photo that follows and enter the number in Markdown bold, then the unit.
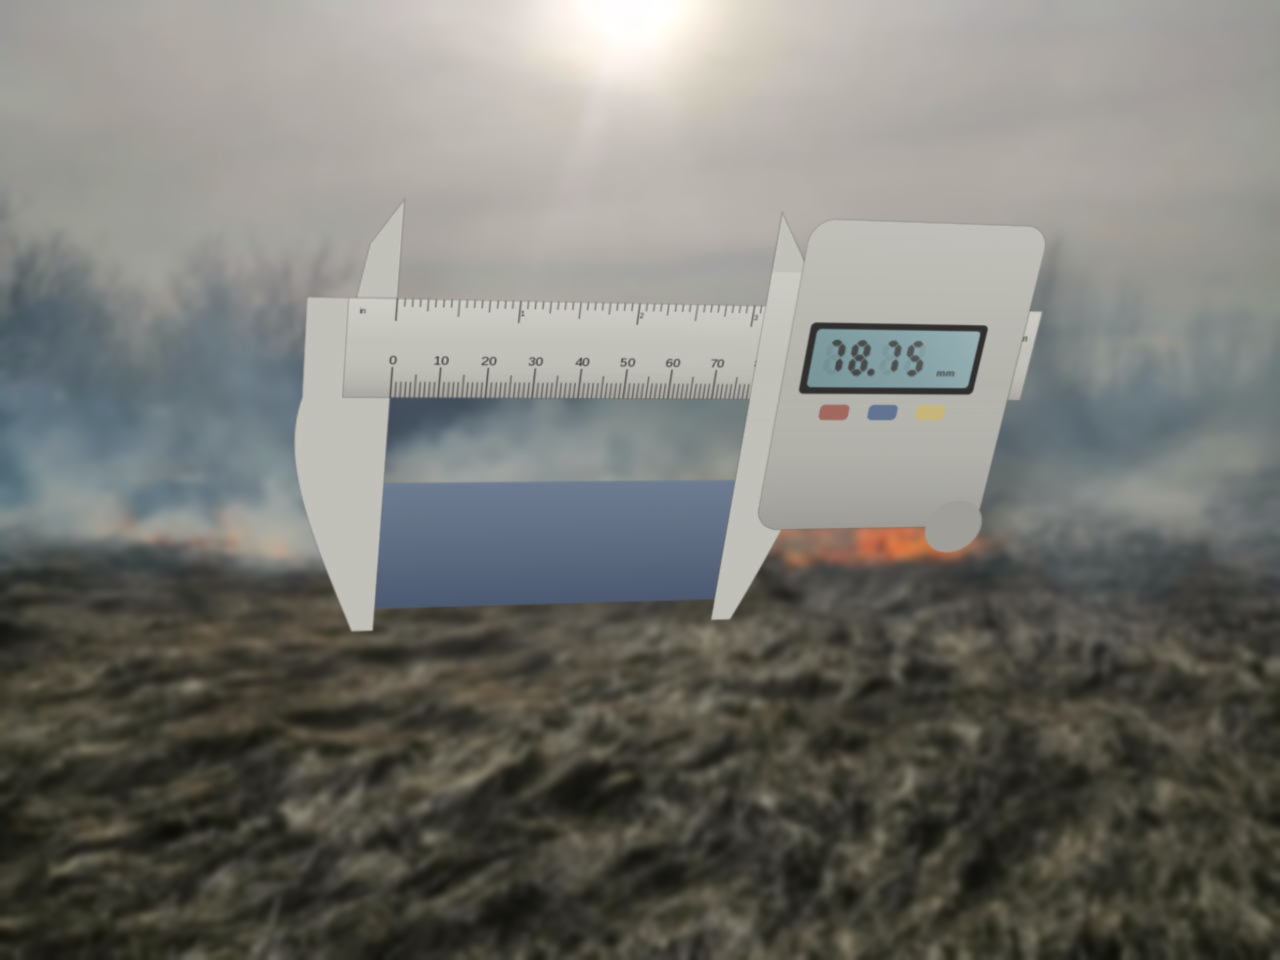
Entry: **78.75** mm
